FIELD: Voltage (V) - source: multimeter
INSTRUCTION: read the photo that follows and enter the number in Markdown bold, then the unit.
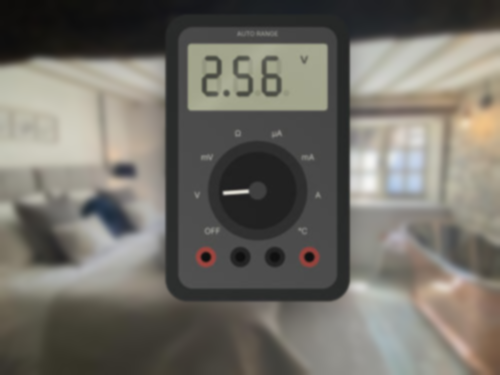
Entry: **2.56** V
